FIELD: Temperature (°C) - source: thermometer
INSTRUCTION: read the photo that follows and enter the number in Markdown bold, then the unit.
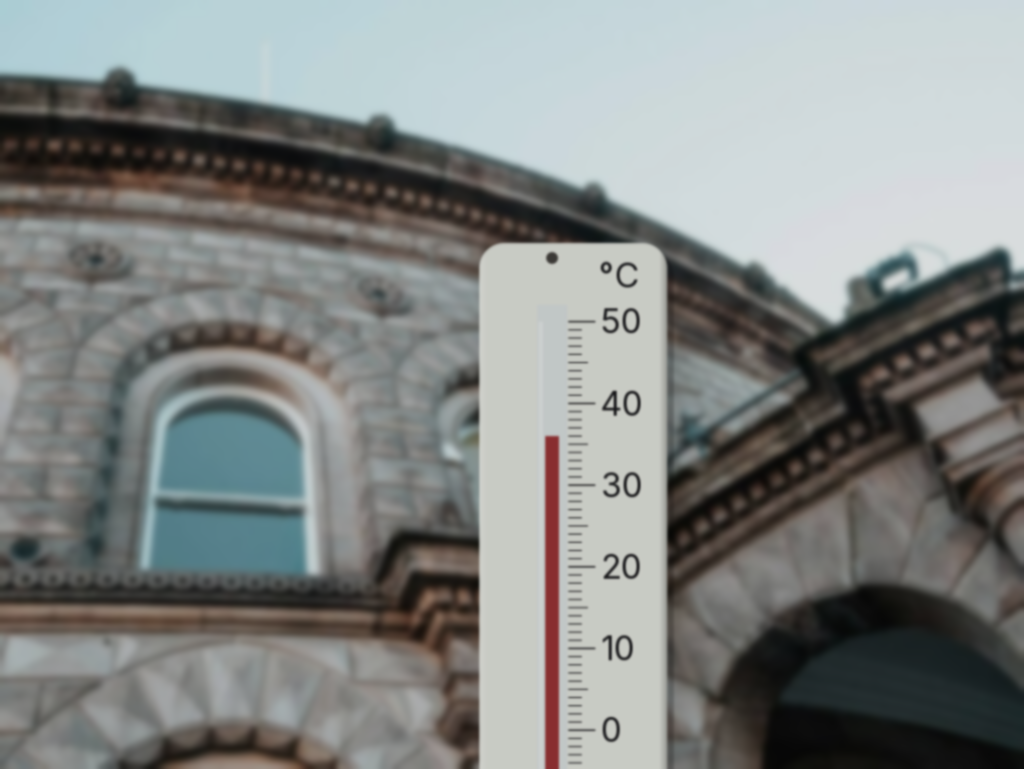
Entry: **36** °C
